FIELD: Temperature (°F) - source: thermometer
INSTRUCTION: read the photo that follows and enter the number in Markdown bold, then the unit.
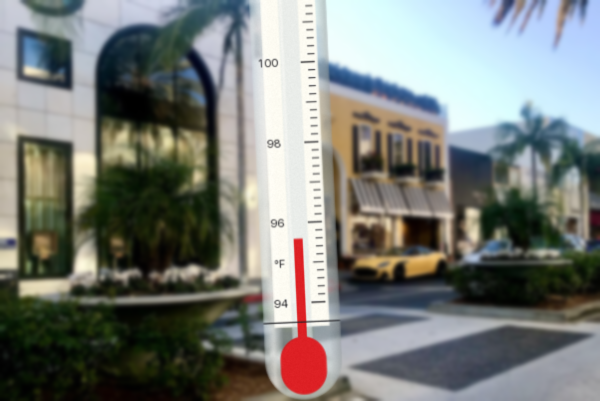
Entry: **95.6** °F
